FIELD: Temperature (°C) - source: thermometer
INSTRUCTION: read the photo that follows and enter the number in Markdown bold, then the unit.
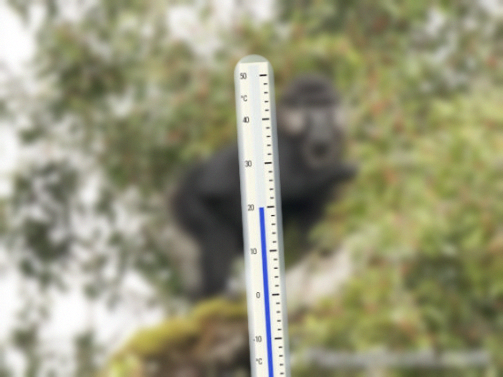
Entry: **20** °C
